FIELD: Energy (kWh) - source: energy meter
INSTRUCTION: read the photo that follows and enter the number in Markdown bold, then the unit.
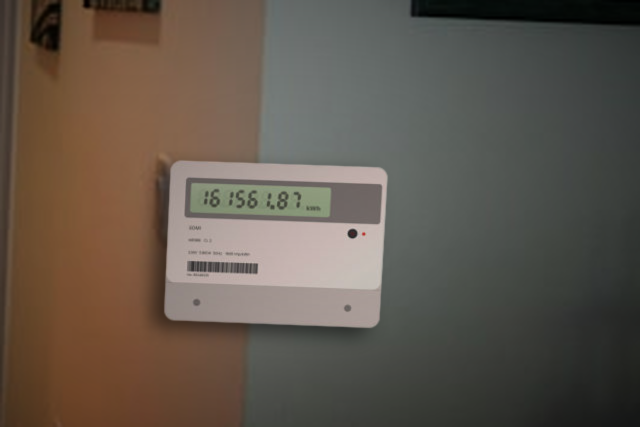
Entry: **161561.87** kWh
